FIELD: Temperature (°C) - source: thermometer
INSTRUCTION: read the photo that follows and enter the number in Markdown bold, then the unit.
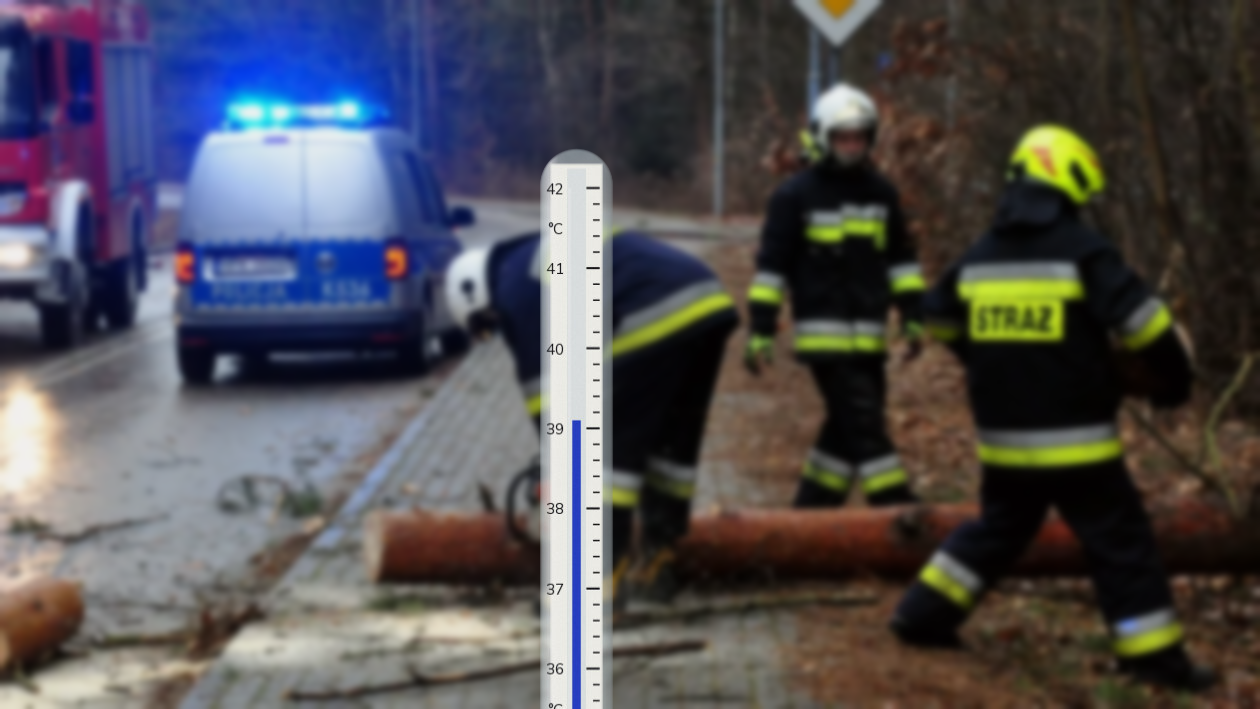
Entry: **39.1** °C
